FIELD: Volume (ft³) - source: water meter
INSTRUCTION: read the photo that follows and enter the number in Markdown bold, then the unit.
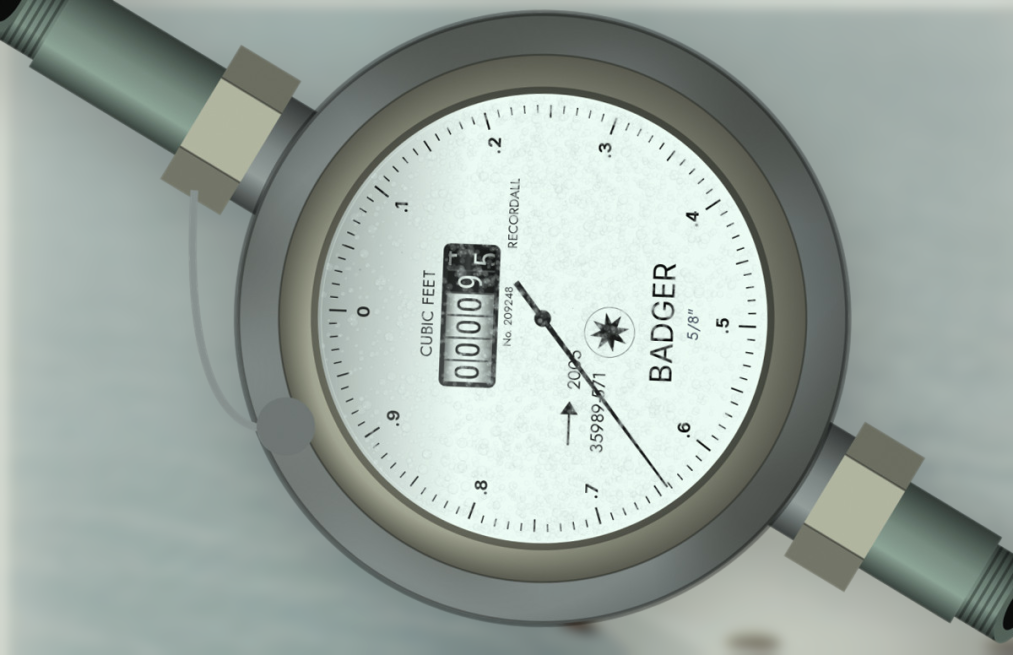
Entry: **94.64** ft³
